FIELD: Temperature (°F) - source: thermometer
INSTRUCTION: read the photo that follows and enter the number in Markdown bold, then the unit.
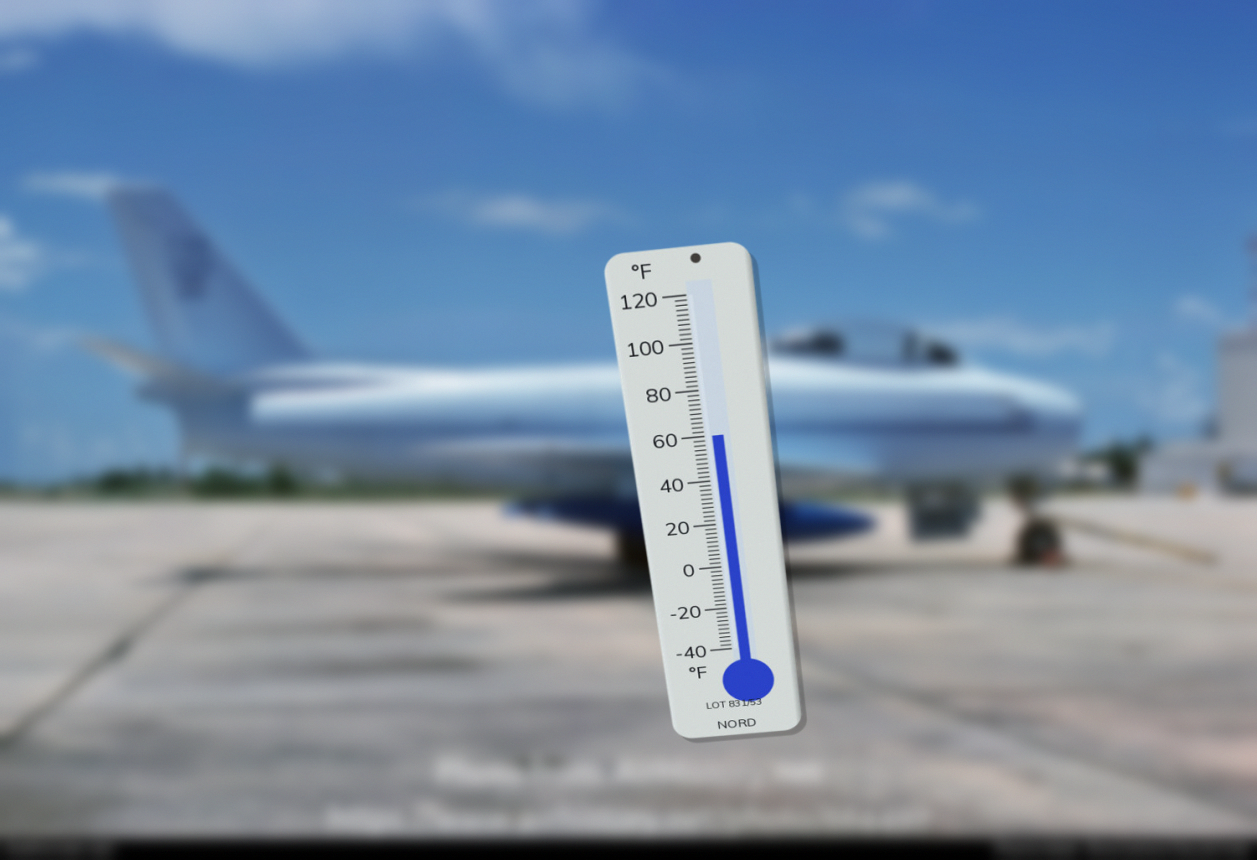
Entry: **60** °F
